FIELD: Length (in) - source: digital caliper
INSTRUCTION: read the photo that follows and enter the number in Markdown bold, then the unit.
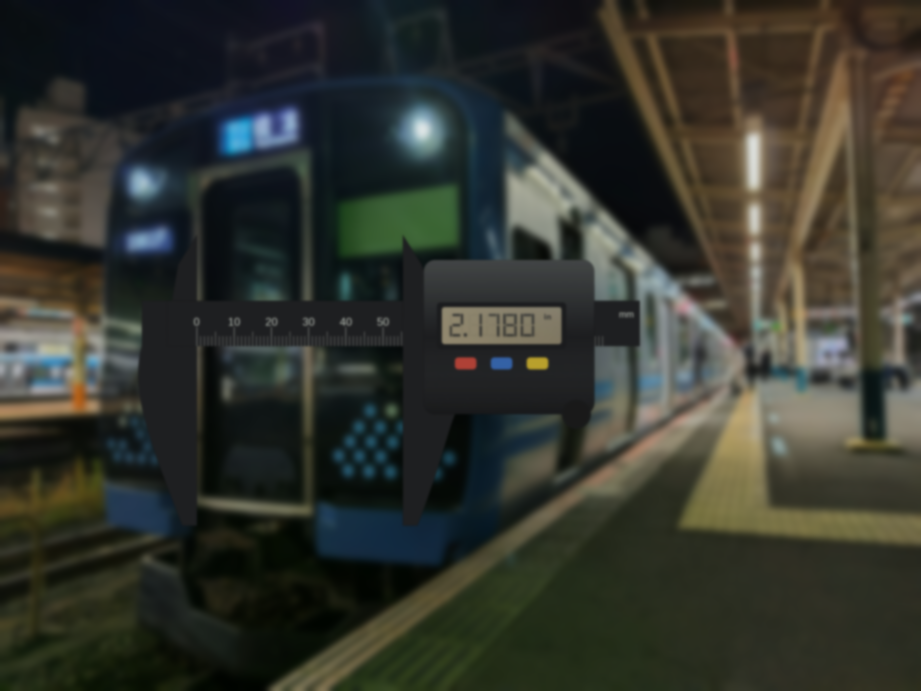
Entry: **2.1780** in
